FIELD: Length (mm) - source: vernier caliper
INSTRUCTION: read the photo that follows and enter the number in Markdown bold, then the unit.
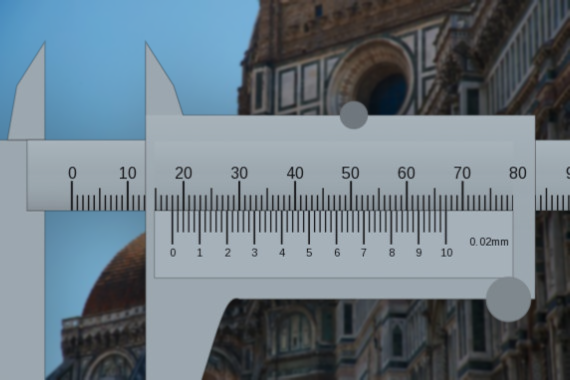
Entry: **18.0** mm
